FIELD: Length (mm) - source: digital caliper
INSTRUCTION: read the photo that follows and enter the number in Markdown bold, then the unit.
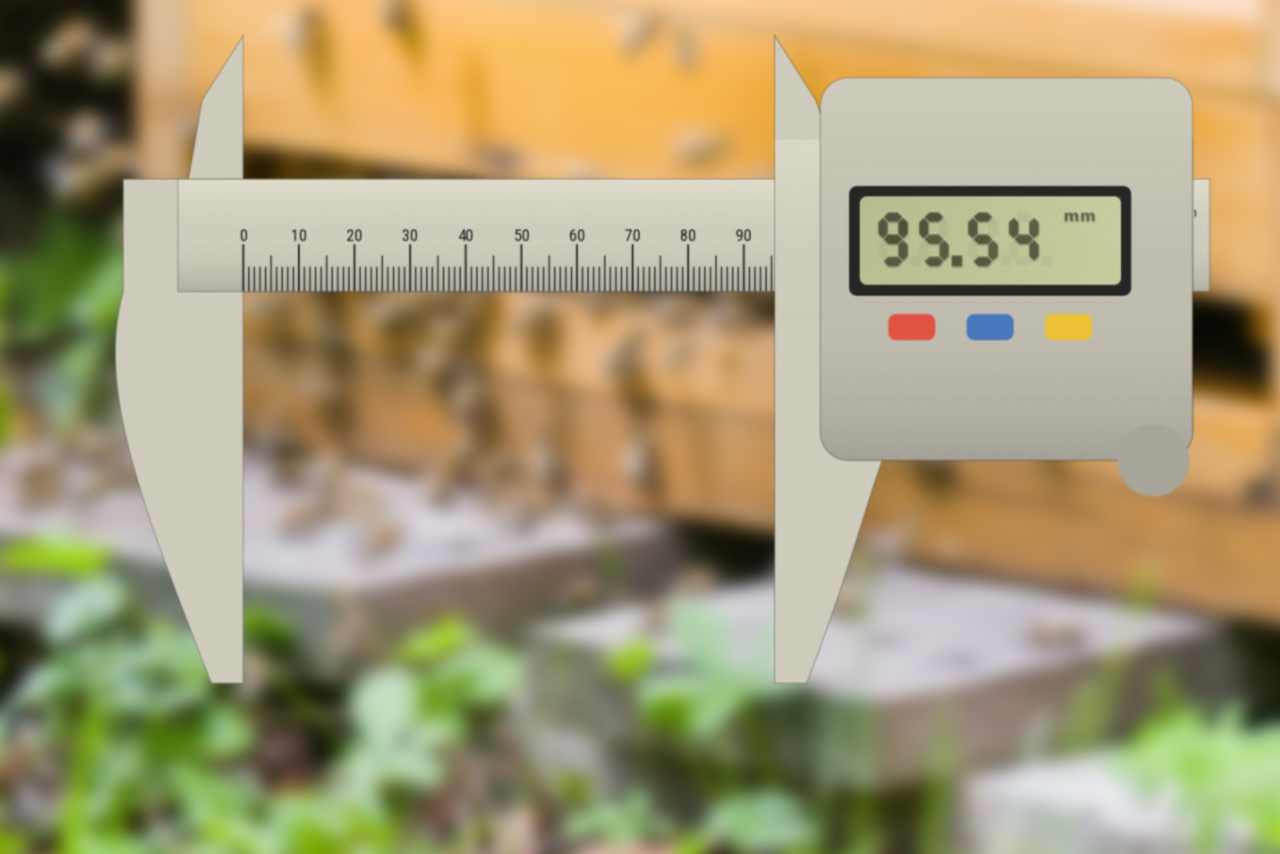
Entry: **95.54** mm
